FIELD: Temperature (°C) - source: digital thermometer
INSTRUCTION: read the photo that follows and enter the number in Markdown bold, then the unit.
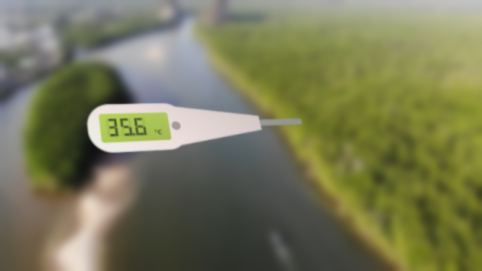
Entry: **35.6** °C
